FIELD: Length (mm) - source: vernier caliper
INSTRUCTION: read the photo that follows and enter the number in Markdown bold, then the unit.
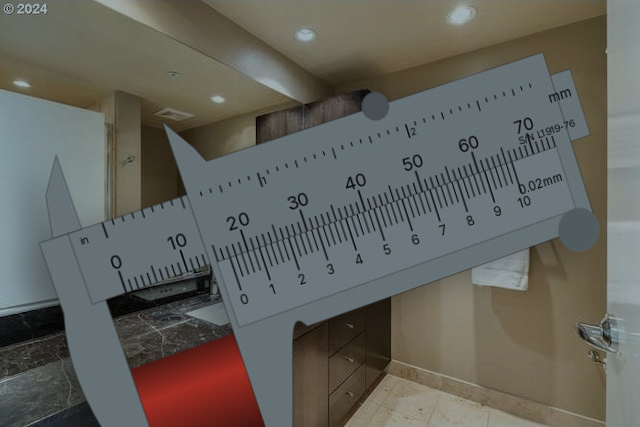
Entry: **17.0** mm
